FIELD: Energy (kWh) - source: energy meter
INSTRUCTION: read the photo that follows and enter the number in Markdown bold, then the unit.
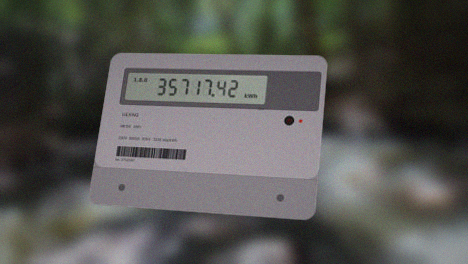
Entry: **35717.42** kWh
